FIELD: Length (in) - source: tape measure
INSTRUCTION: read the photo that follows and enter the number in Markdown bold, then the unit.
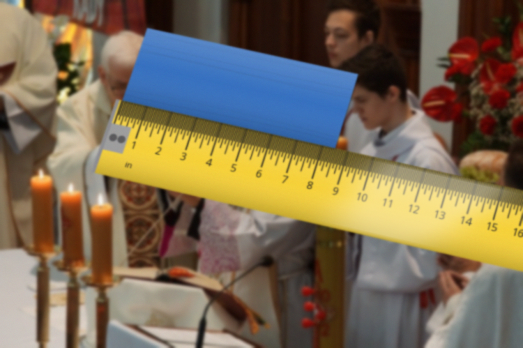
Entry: **8.5** in
